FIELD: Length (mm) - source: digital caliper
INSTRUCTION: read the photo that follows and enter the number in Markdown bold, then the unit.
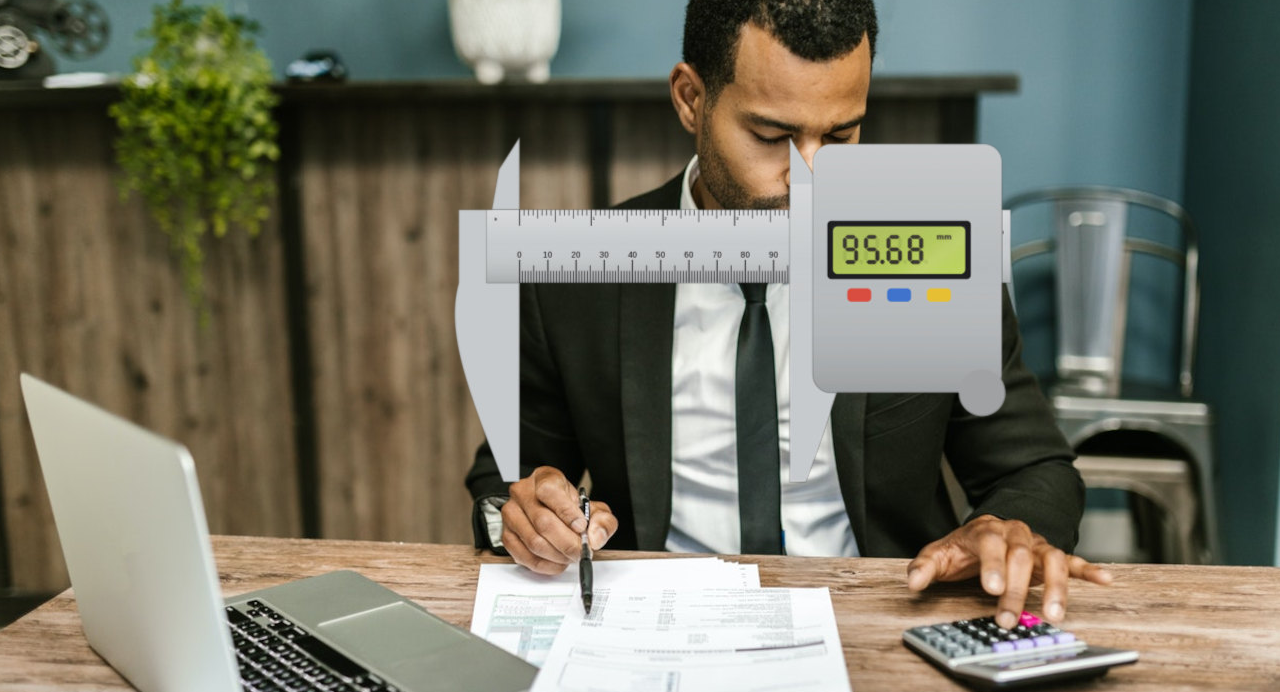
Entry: **95.68** mm
